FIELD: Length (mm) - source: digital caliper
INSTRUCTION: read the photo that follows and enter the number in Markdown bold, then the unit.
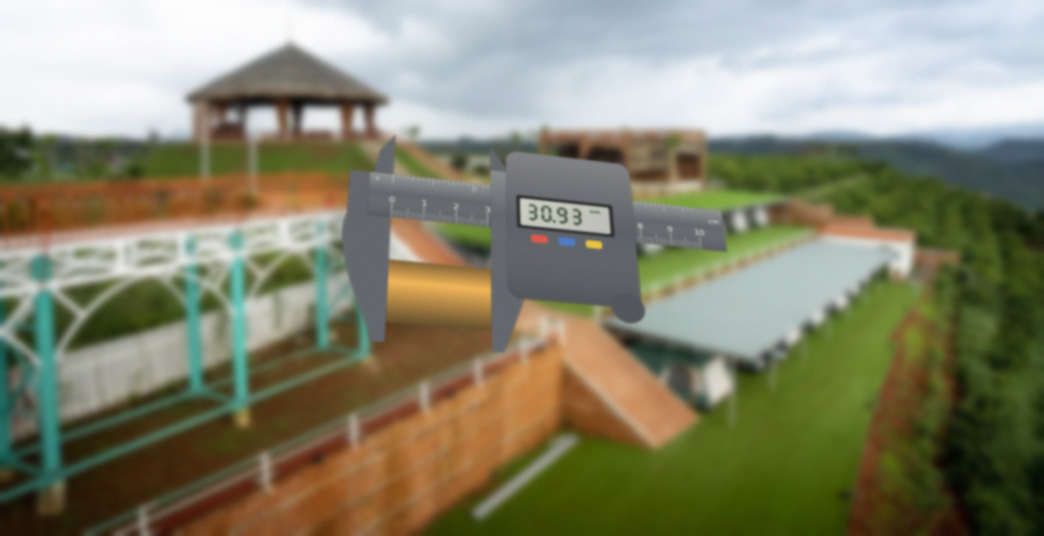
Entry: **30.93** mm
